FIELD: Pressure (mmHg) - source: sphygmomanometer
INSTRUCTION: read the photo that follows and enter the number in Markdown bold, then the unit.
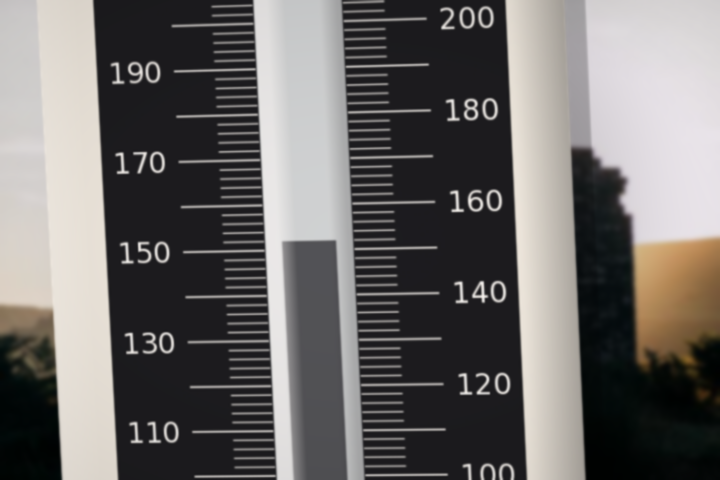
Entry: **152** mmHg
